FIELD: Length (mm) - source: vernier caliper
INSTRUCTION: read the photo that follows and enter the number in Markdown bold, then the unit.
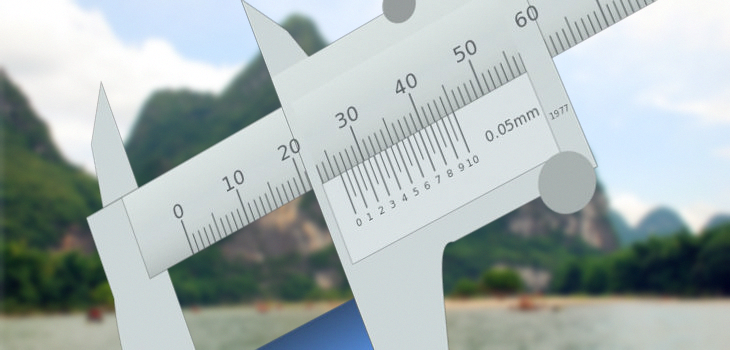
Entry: **26.0** mm
